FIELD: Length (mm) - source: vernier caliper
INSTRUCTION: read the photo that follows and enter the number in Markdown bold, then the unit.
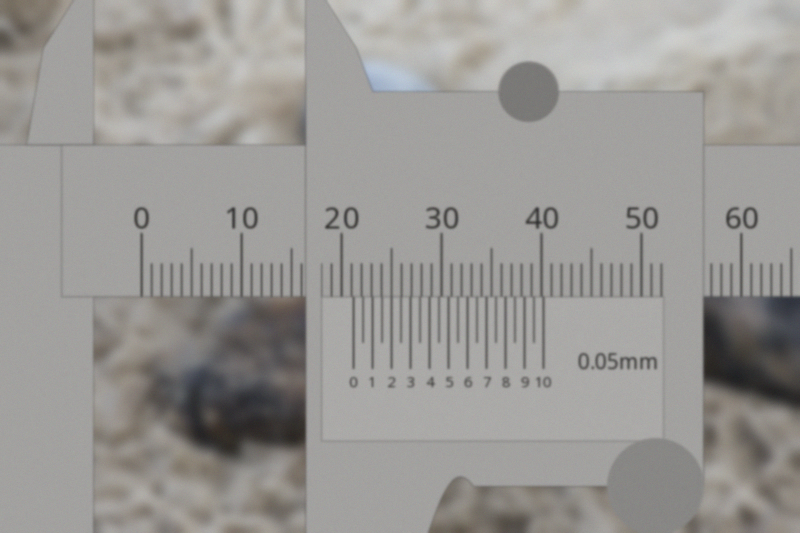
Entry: **21.2** mm
